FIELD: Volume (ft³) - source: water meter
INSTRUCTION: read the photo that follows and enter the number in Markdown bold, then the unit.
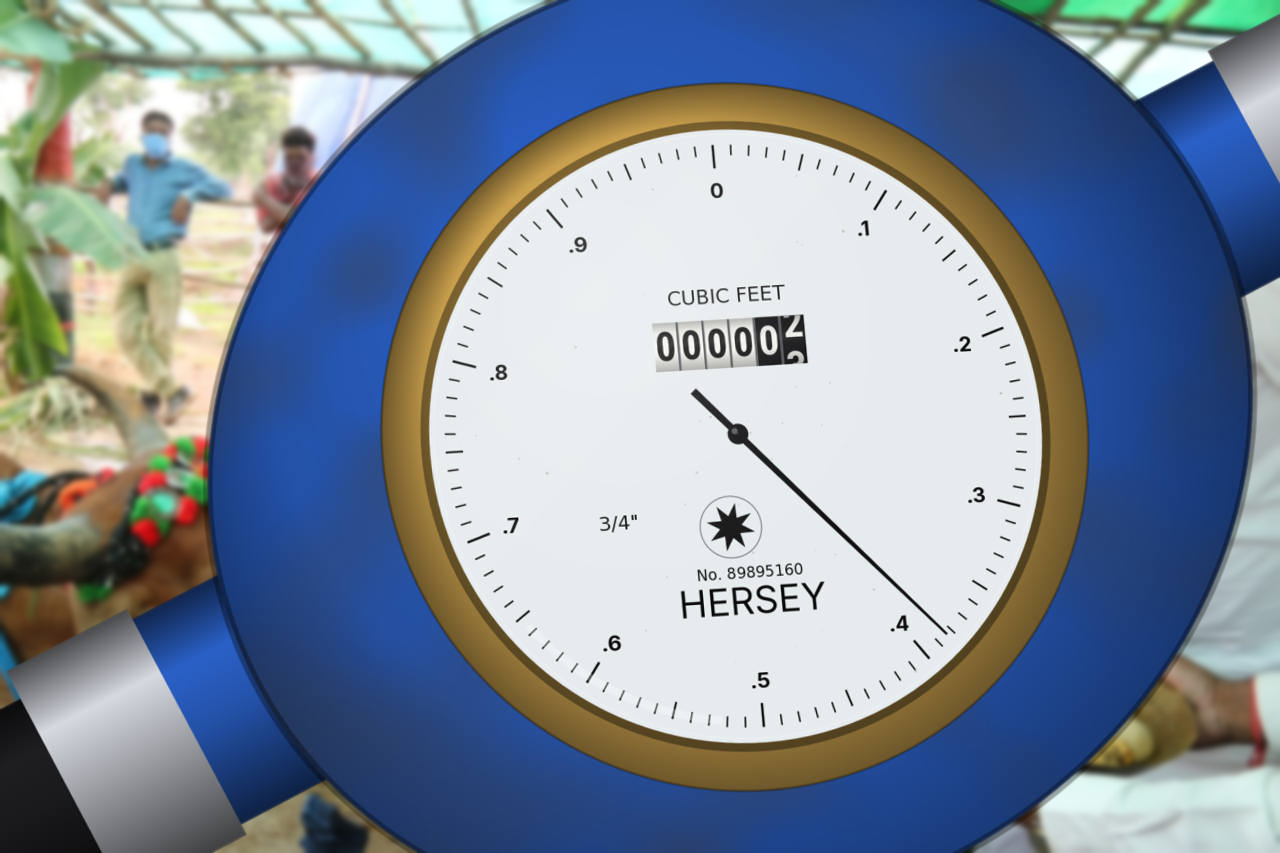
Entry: **2.38** ft³
